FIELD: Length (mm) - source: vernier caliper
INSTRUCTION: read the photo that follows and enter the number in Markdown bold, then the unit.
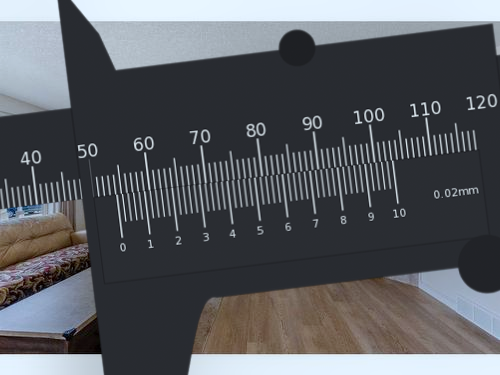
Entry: **54.2** mm
